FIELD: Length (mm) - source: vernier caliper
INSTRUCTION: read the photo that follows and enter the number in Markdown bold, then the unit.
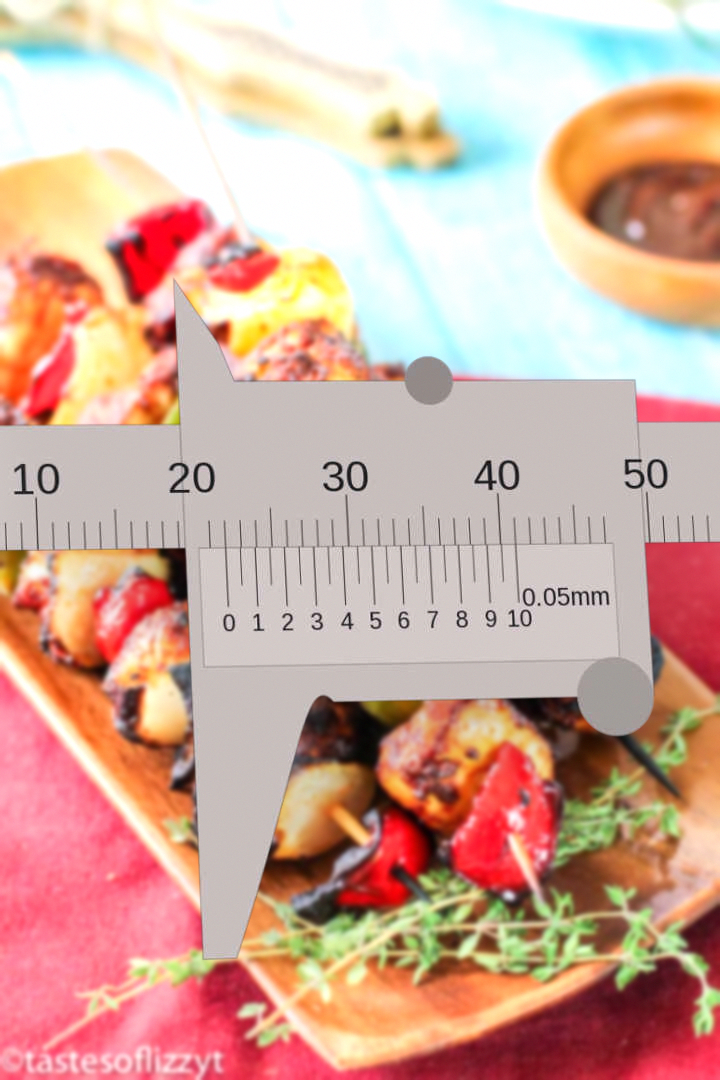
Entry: **22.0** mm
